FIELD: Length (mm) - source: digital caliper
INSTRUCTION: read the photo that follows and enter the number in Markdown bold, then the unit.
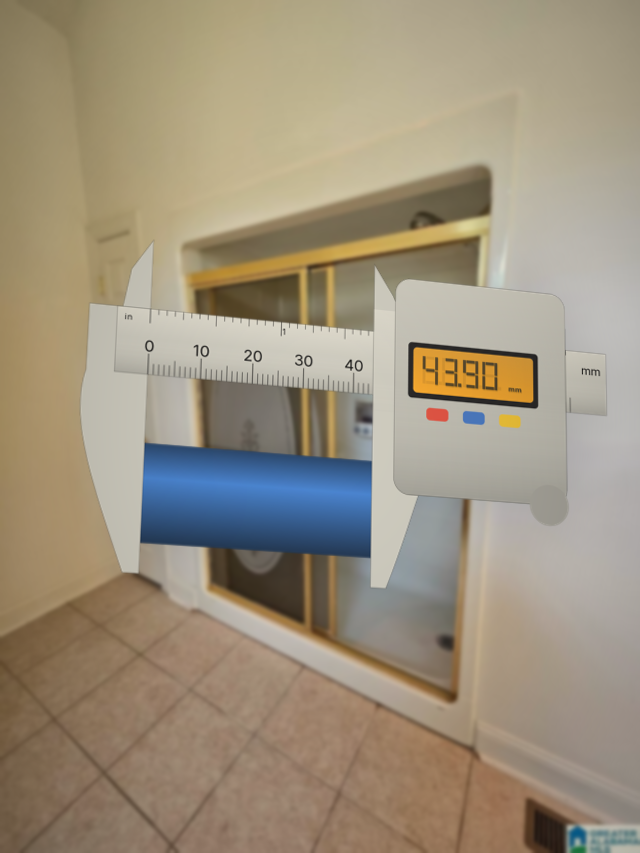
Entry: **43.90** mm
